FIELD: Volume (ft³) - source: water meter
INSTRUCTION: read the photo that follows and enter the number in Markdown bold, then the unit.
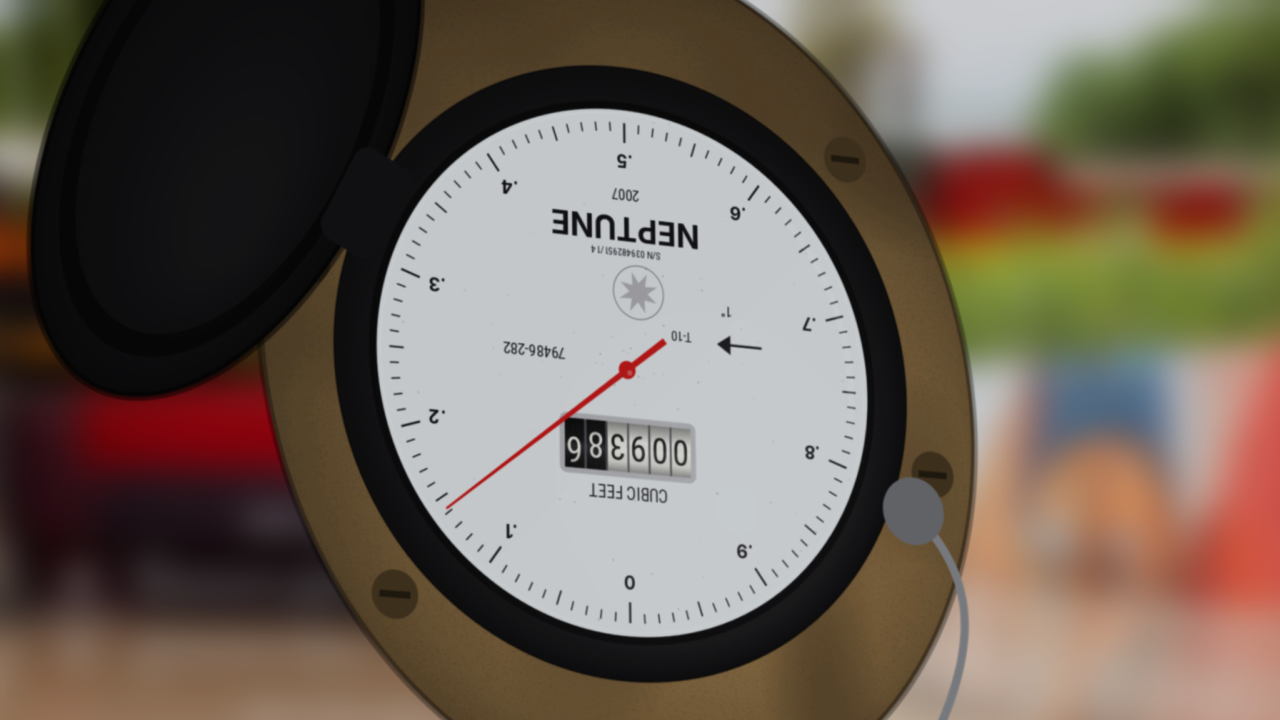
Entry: **9386.14** ft³
